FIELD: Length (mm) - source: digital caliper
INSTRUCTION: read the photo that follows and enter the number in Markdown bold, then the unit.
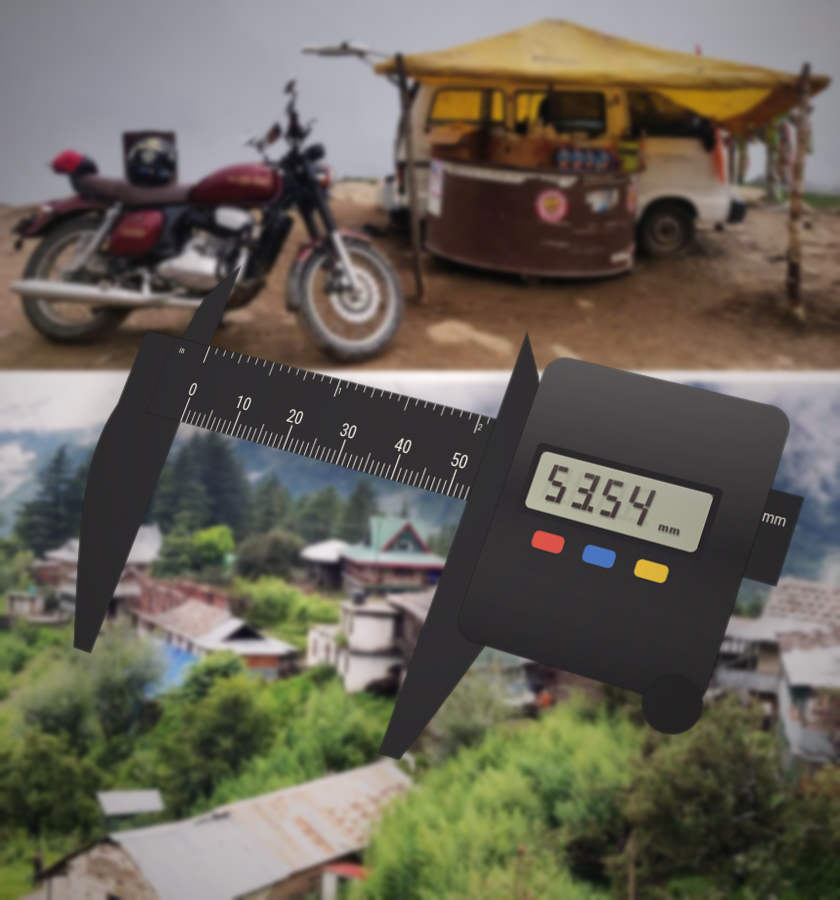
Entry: **53.54** mm
